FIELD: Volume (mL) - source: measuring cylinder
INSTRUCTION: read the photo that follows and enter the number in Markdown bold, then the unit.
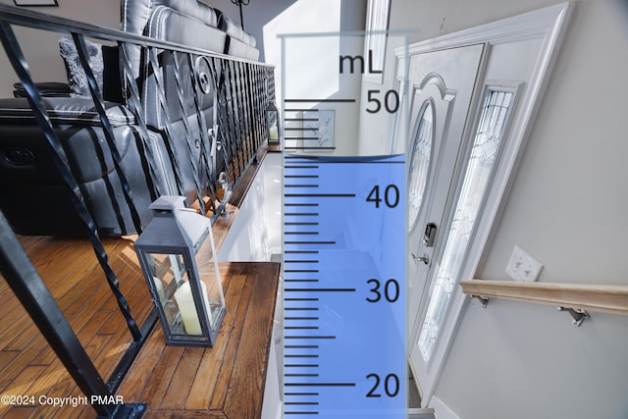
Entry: **43.5** mL
